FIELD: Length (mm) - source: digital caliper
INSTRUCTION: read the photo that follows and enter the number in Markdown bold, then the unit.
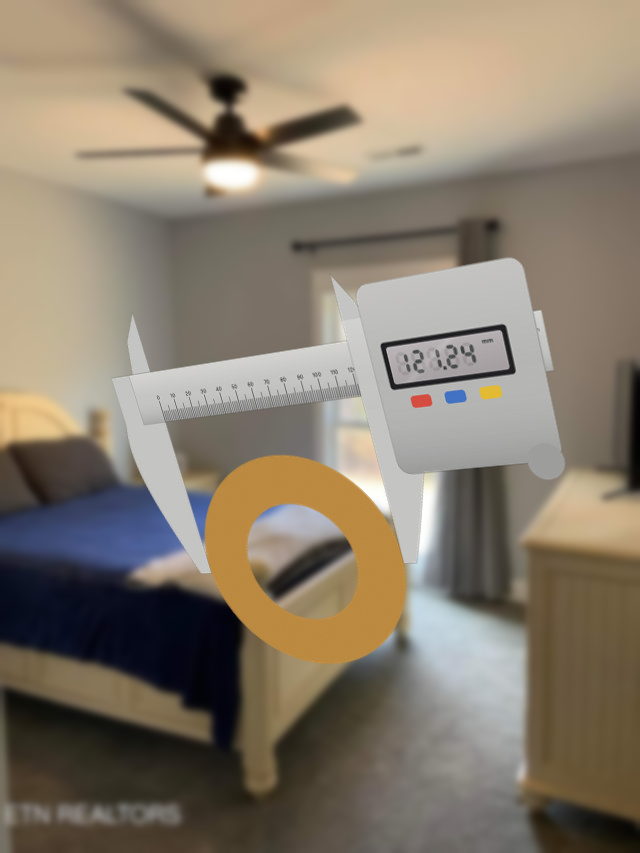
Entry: **121.24** mm
